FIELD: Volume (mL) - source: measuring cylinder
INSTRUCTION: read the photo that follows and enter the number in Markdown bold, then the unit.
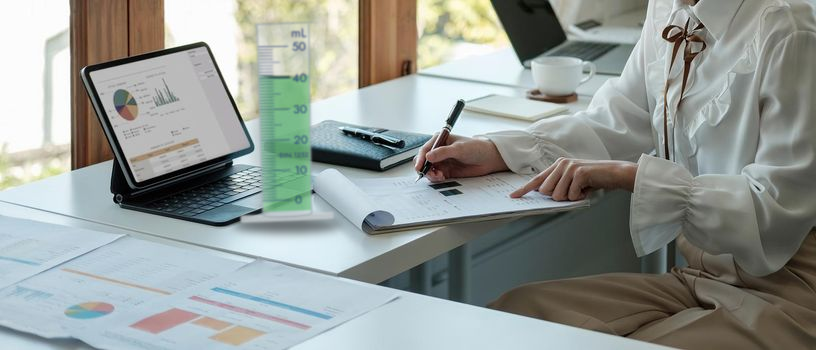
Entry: **40** mL
